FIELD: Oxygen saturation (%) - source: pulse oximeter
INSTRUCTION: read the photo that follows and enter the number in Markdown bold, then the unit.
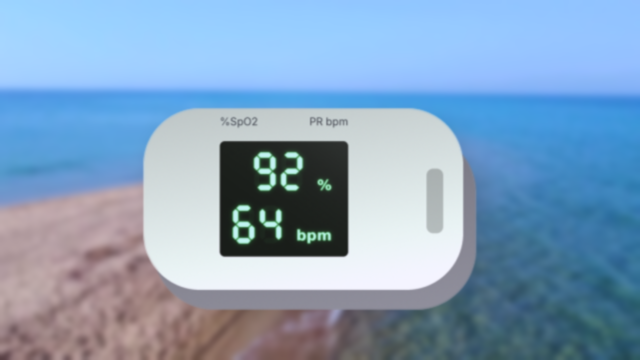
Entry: **92** %
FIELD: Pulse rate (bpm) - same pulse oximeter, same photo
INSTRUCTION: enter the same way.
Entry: **64** bpm
